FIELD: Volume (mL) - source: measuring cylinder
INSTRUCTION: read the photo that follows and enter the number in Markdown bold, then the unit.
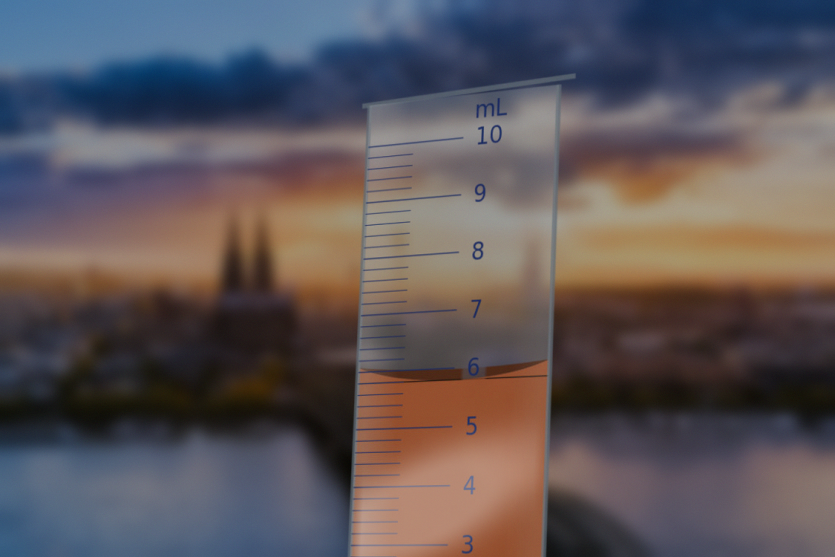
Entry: **5.8** mL
